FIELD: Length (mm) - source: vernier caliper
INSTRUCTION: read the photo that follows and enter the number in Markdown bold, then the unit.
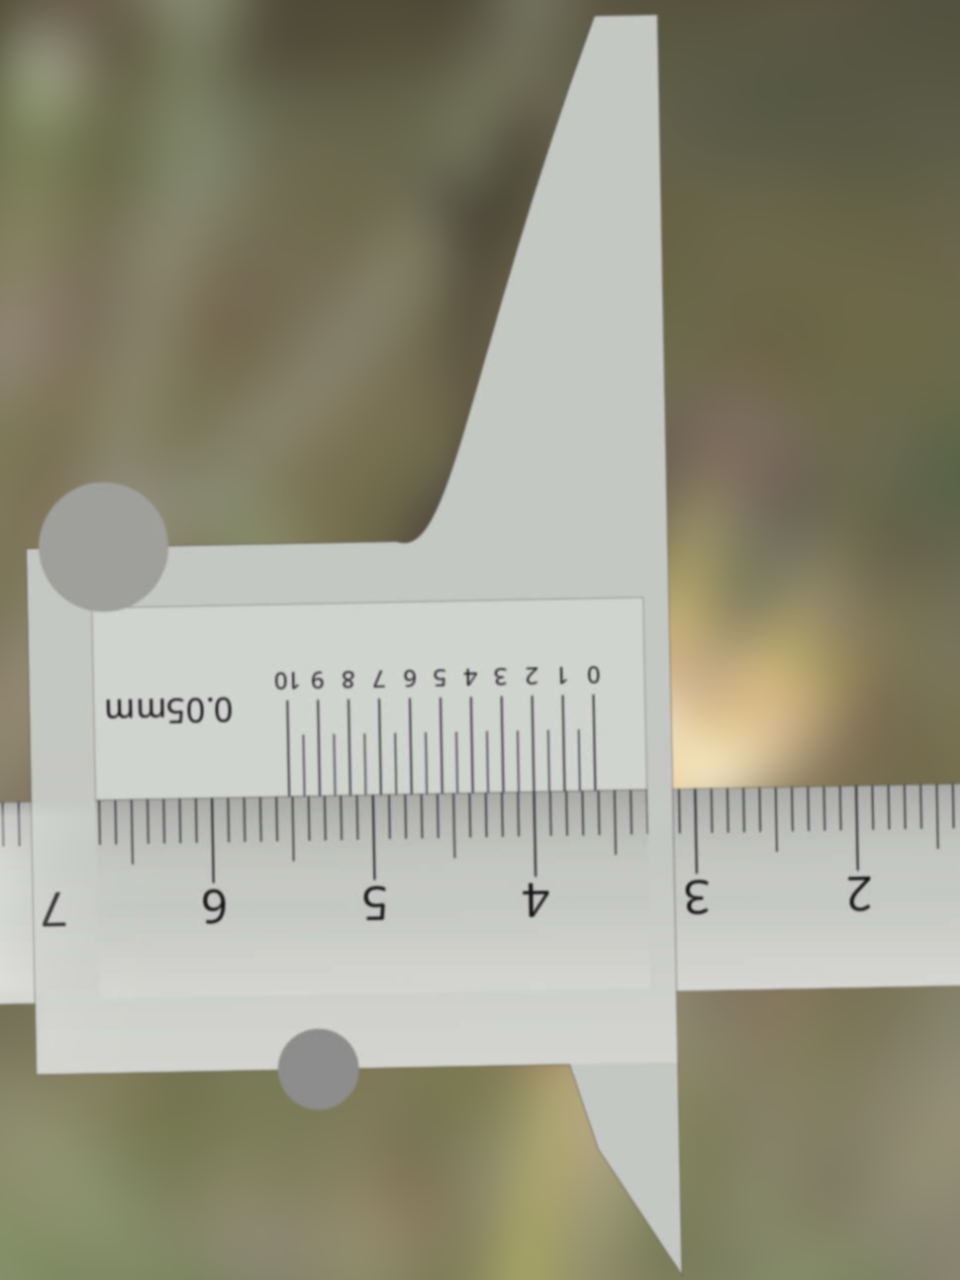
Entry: **36.2** mm
